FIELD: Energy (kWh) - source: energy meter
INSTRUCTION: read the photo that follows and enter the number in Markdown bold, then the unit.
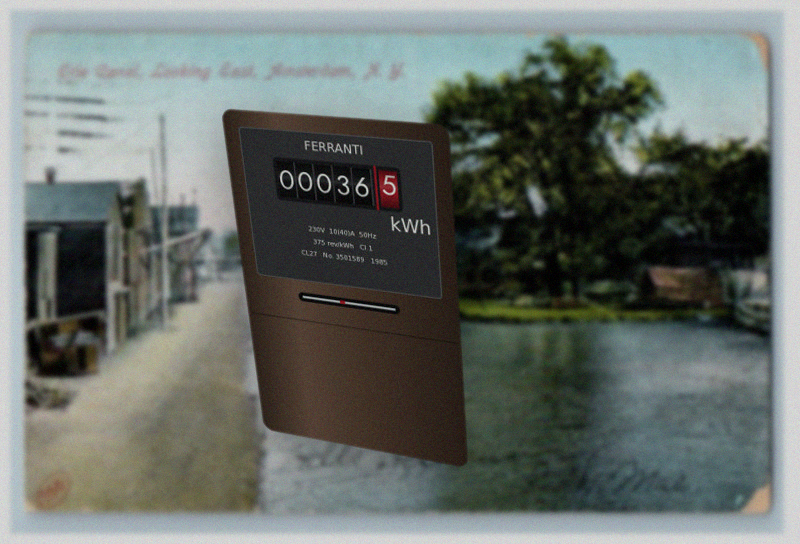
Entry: **36.5** kWh
